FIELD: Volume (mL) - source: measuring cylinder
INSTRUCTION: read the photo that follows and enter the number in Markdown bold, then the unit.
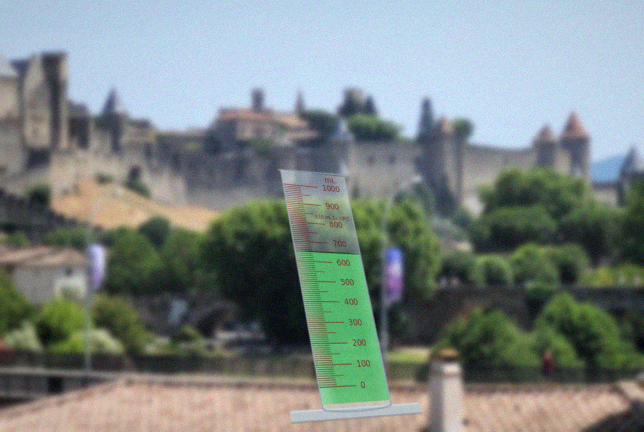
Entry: **650** mL
